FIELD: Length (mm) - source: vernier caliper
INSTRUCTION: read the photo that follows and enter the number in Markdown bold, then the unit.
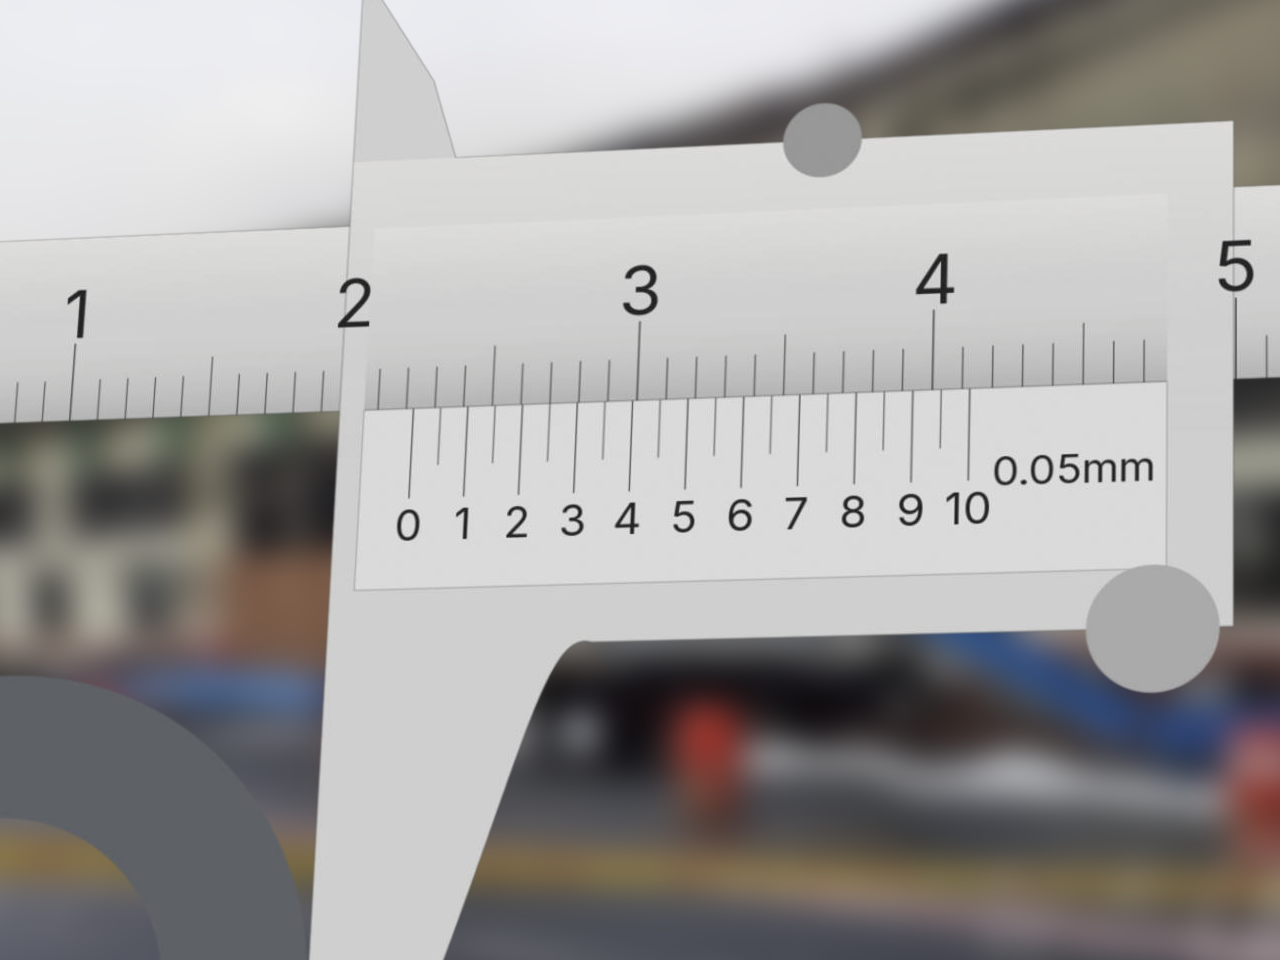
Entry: **22.25** mm
